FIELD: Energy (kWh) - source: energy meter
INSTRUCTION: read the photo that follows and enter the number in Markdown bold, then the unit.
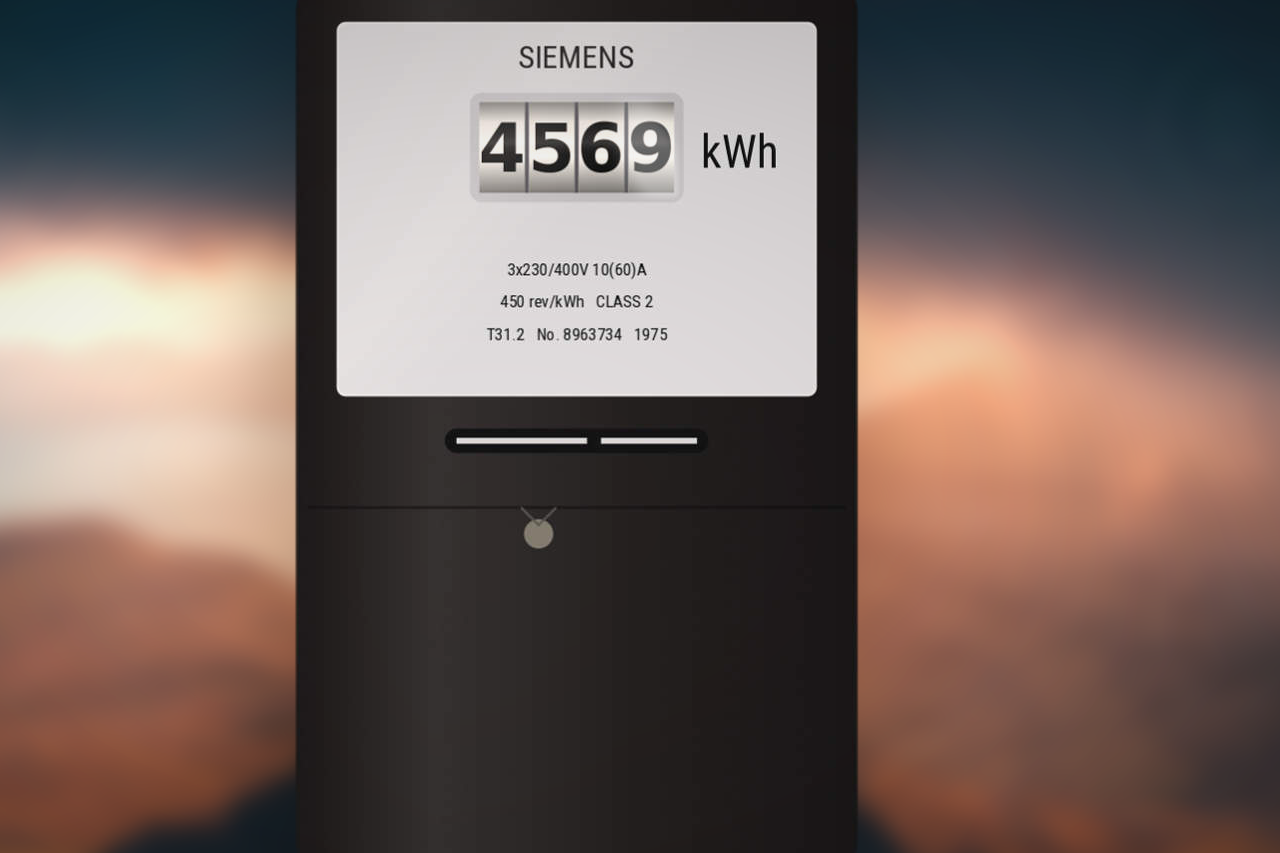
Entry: **4569** kWh
